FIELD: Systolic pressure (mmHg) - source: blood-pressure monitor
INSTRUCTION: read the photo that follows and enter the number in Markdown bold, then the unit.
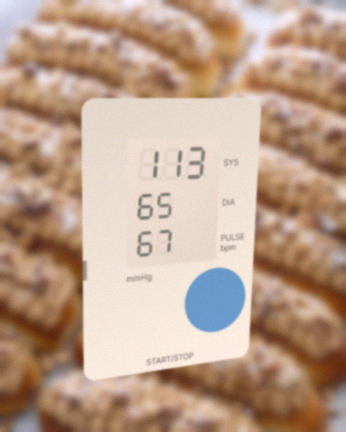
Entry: **113** mmHg
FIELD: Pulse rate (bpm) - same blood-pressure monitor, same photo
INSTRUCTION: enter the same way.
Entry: **67** bpm
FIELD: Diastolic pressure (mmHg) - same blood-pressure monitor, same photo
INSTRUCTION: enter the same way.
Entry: **65** mmHg
